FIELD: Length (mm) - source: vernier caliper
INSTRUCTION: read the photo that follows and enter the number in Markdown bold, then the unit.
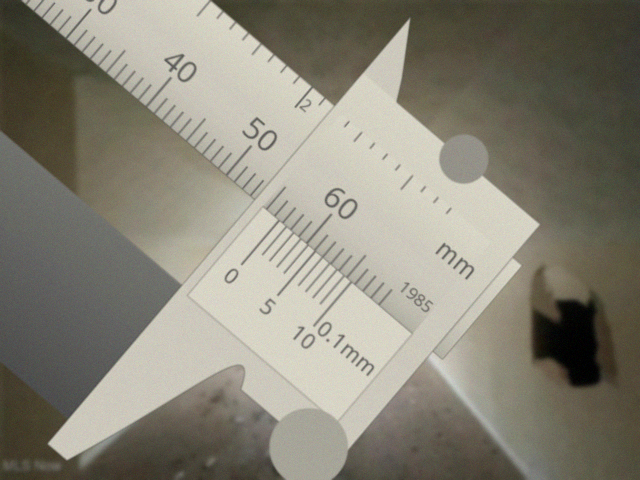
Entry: **56.6** mm
